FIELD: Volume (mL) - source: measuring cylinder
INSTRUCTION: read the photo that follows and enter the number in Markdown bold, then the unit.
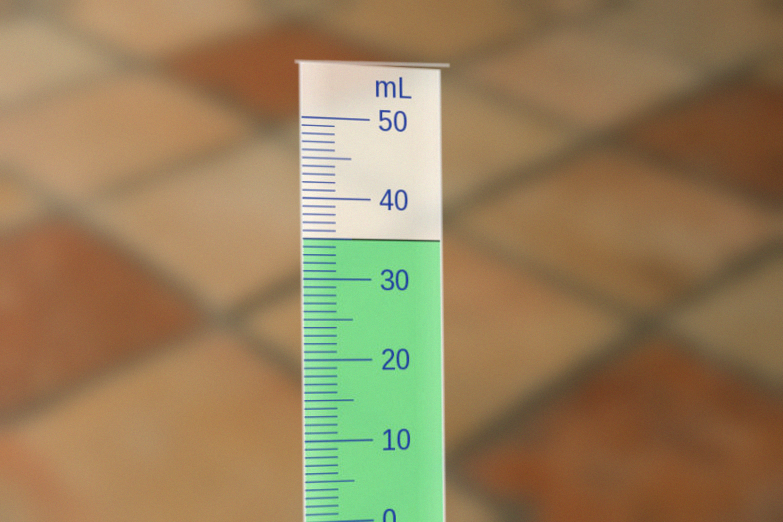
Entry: **35** mL
